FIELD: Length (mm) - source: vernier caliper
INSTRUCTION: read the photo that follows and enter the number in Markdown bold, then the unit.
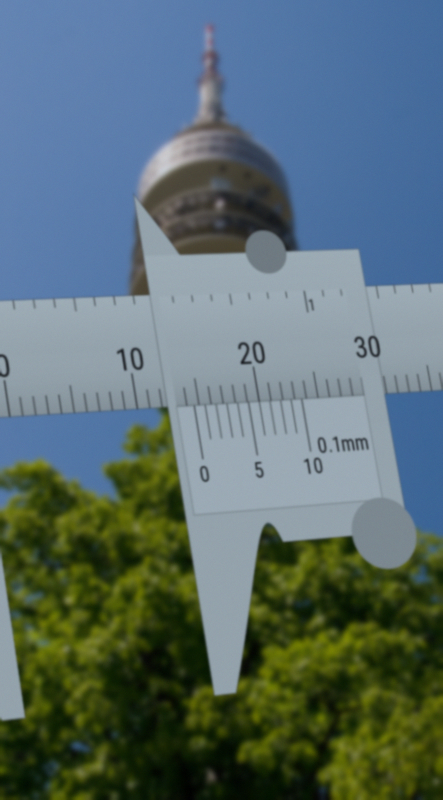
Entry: **14.6** mm
